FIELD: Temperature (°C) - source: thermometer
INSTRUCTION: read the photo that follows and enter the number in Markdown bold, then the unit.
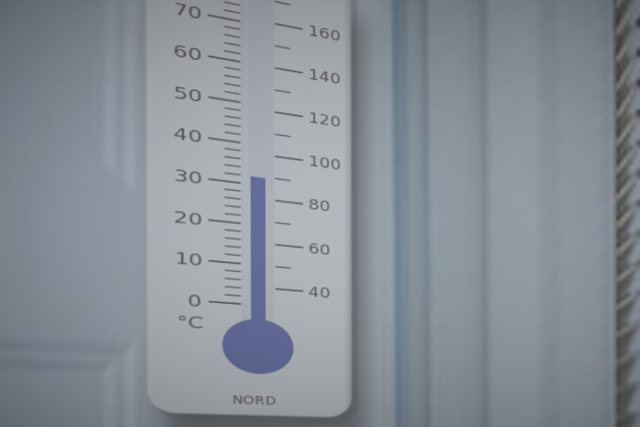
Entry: **32** °C
